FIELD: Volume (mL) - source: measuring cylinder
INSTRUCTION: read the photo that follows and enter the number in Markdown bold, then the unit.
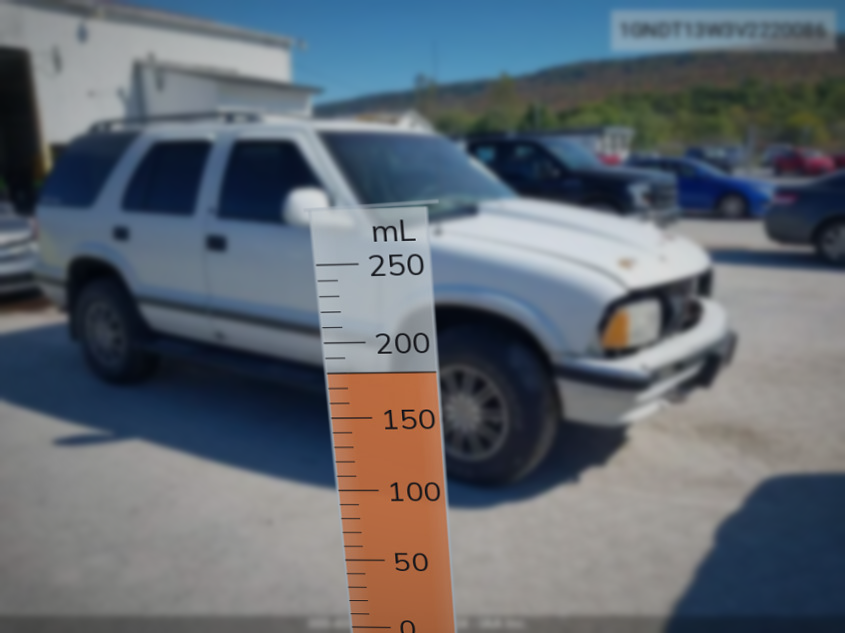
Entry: **180** mL
